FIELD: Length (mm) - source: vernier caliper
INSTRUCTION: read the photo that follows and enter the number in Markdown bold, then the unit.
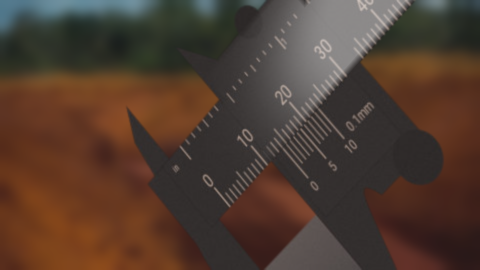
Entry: **14.0** mm
